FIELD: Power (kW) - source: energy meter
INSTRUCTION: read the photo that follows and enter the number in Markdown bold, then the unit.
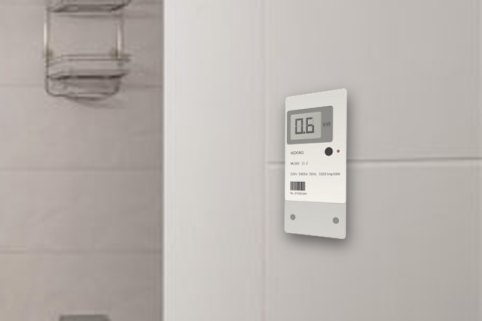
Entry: **0.6** kW
